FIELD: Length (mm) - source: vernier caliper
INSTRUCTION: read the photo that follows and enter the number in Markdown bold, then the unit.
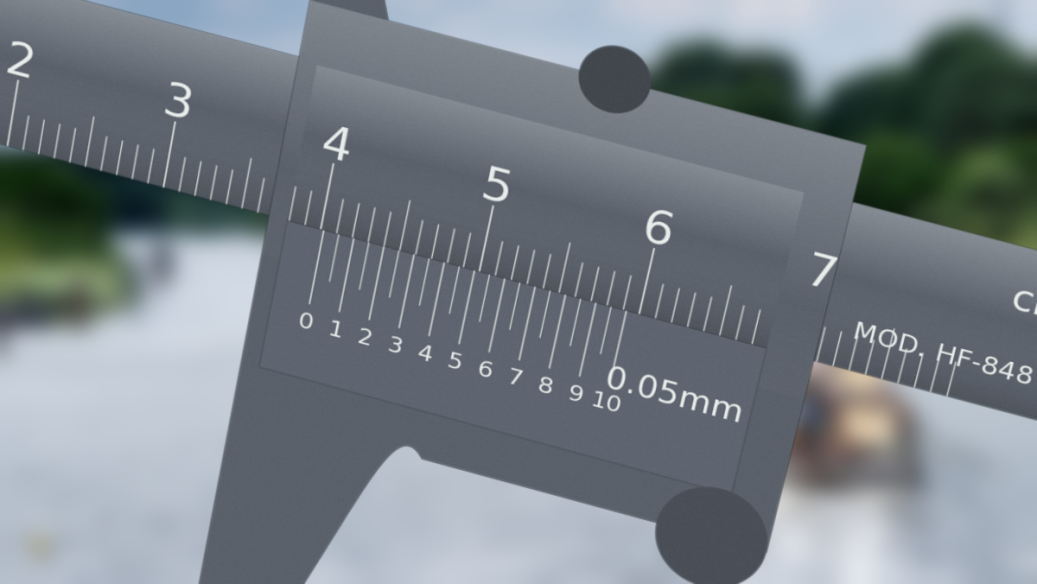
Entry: **40.2** mm
